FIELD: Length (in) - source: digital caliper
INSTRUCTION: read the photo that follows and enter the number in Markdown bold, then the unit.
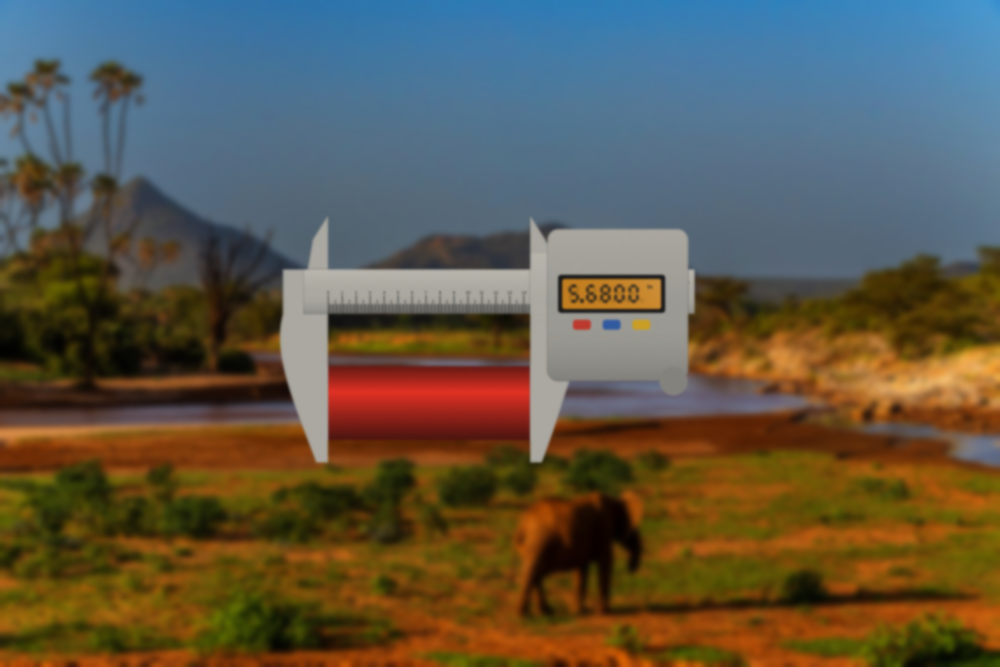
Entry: **5.6800** in
